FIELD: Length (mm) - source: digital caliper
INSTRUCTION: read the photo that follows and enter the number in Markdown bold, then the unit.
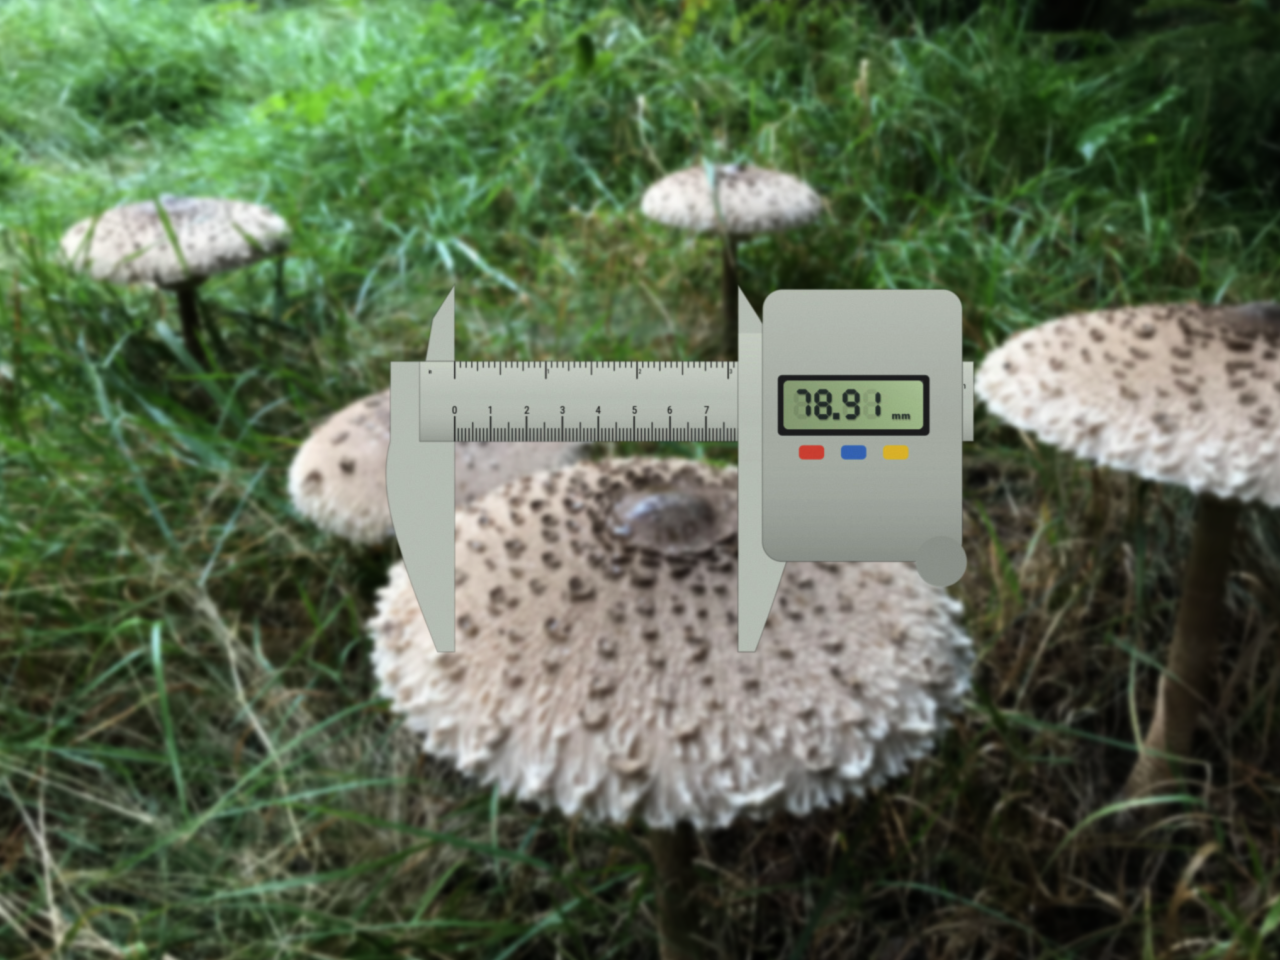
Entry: **78.91** mm
